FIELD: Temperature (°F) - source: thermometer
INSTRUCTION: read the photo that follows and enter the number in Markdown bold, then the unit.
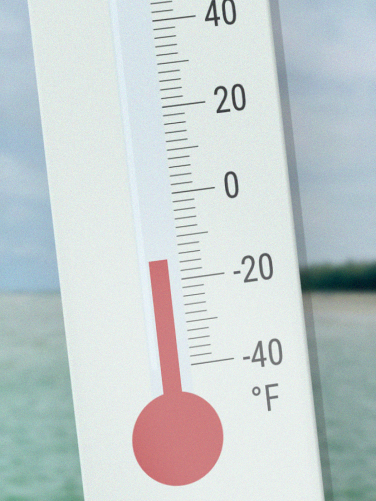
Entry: **-15** °F
